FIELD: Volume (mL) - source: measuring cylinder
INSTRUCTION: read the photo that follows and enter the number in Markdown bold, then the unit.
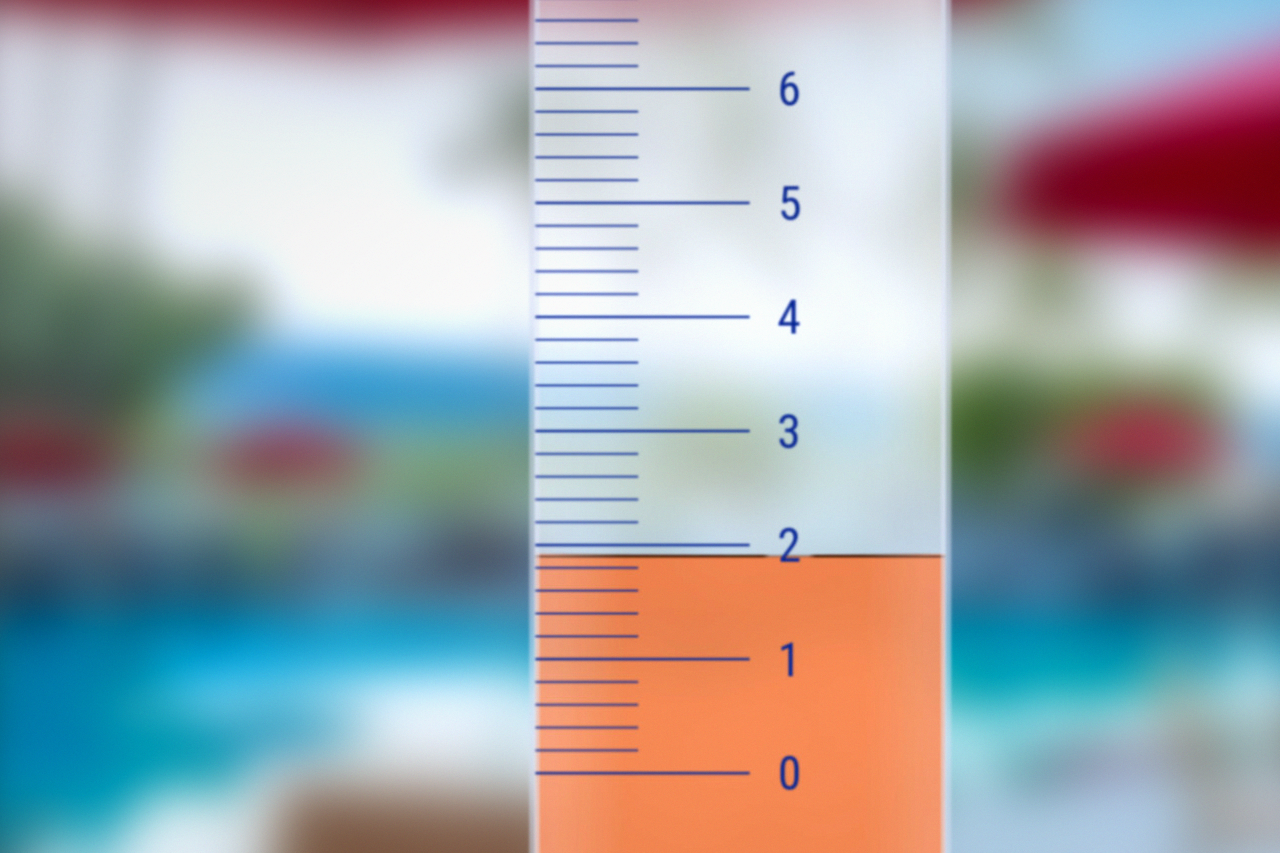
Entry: **1.9** mL
